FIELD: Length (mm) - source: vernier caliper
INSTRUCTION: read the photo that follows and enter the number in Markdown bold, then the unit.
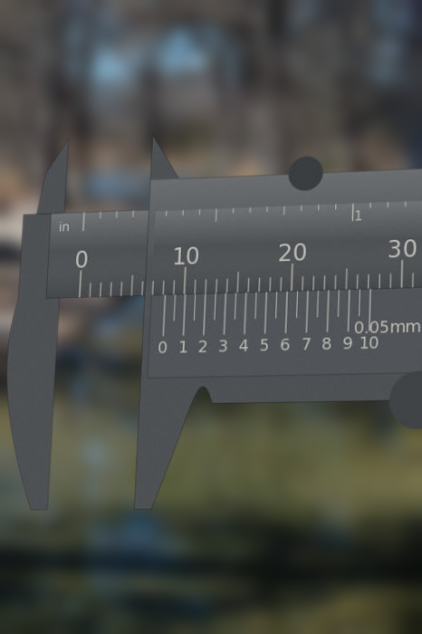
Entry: **8.2** mm
